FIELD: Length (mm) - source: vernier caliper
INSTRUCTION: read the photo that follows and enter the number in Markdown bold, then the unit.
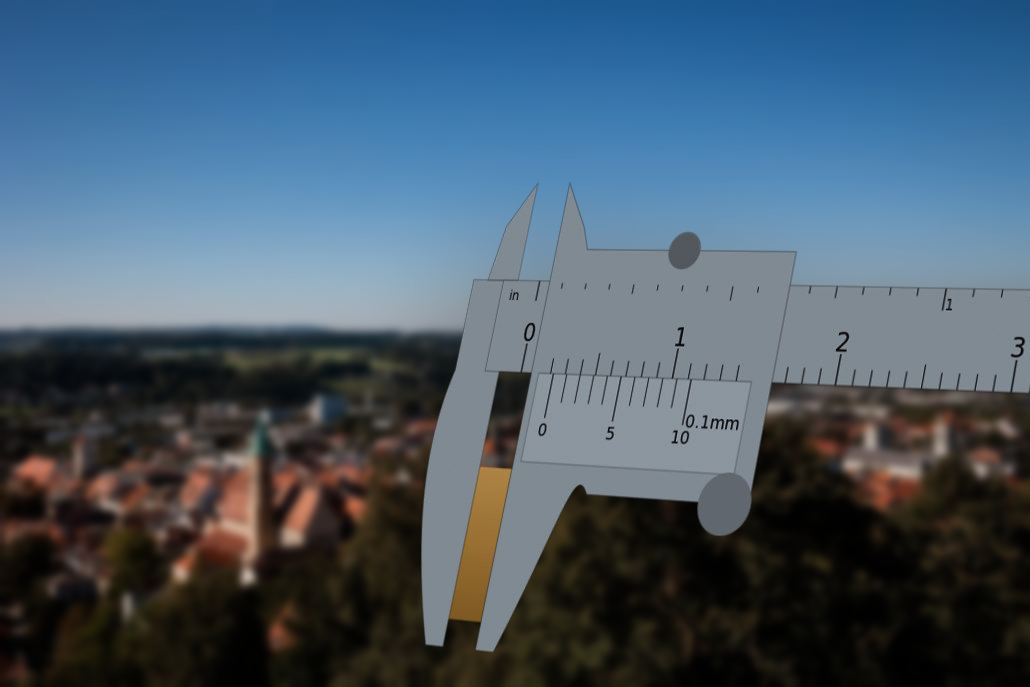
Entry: **2.2** mm
